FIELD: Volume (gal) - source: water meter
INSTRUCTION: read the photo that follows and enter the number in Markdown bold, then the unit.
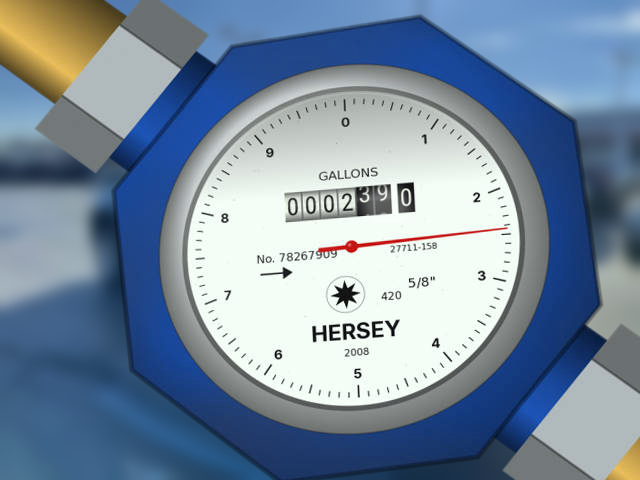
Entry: **2392.4** gal
